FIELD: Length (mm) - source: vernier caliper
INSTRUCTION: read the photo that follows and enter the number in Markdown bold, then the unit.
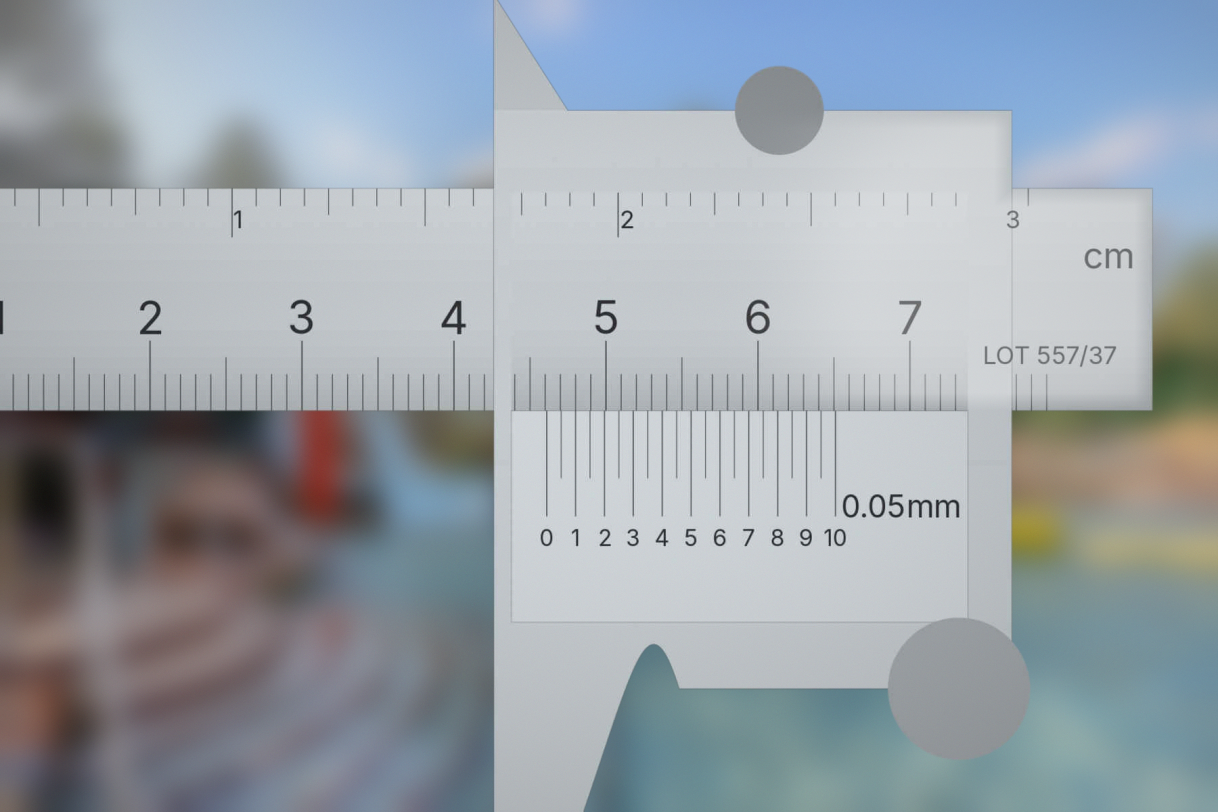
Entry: **46.1** mm
